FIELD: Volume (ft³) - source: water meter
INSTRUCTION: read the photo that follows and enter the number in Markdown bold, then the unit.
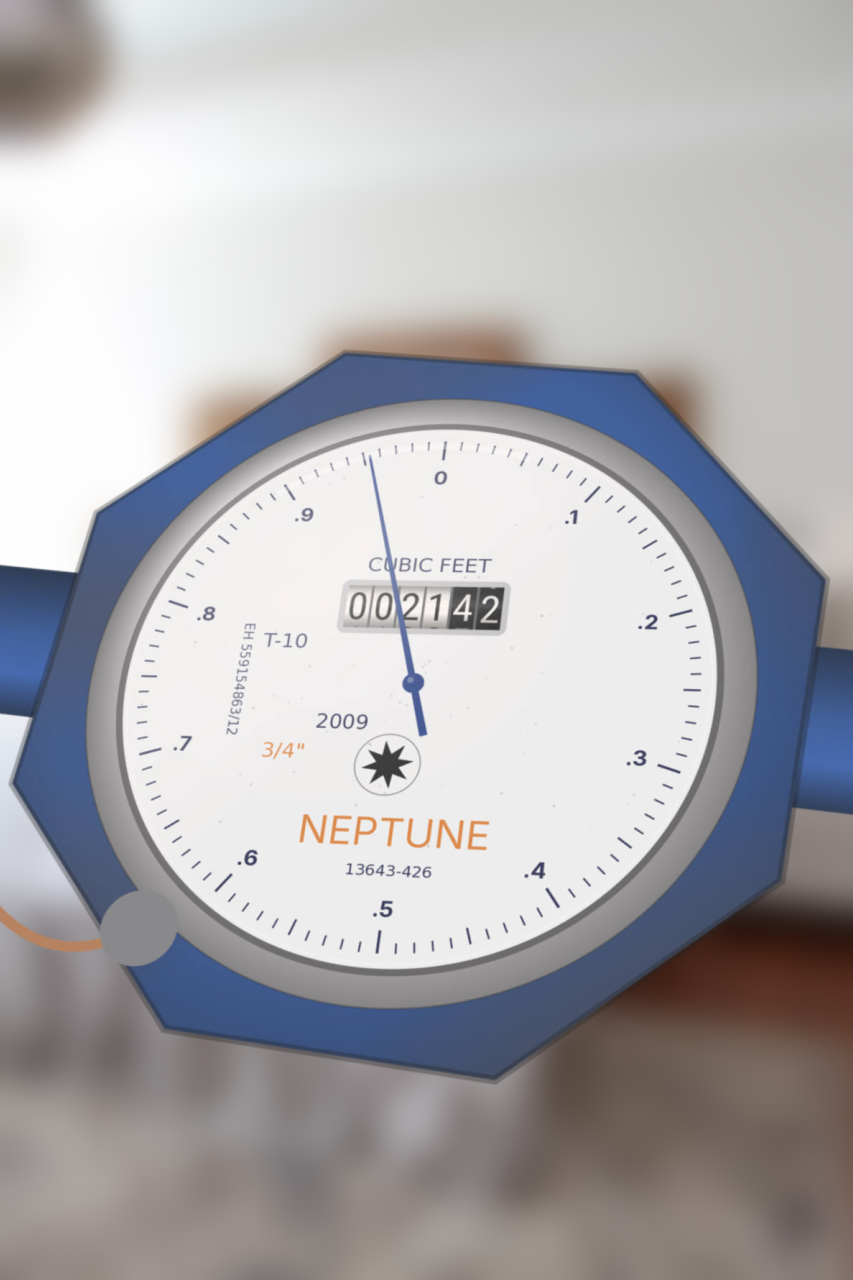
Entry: **2141.95** ft³
